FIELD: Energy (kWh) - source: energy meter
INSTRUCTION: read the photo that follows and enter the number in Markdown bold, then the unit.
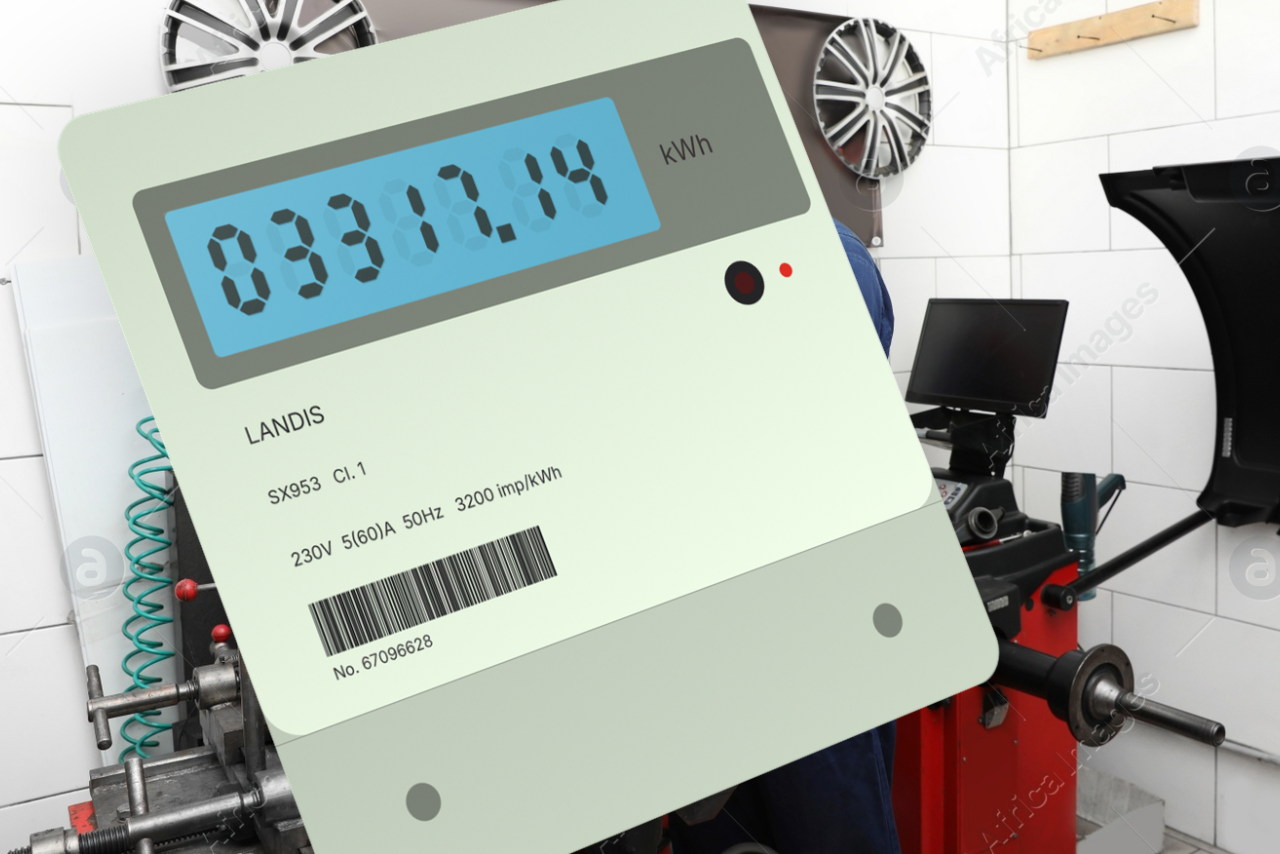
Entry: **3317.14** kWh
